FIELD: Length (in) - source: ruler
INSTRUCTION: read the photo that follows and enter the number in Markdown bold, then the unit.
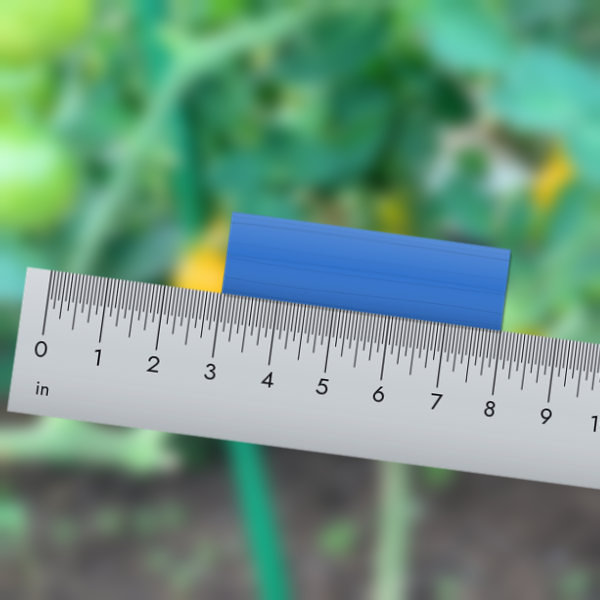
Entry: **5** in
